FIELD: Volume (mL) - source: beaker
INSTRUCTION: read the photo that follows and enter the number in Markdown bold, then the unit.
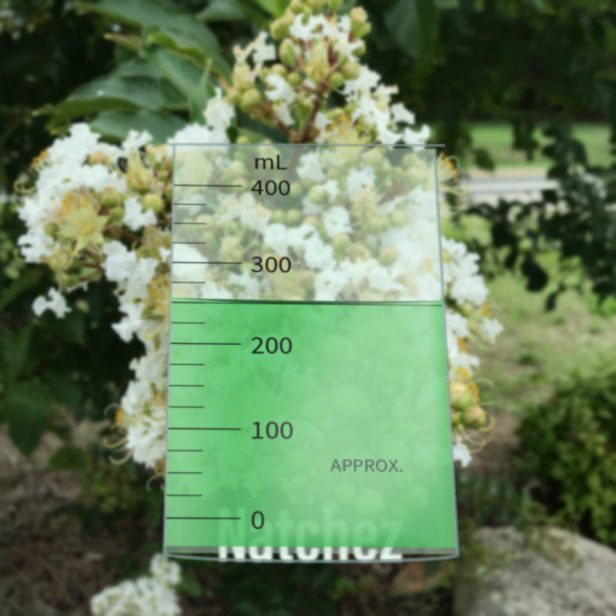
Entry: **250** mL
